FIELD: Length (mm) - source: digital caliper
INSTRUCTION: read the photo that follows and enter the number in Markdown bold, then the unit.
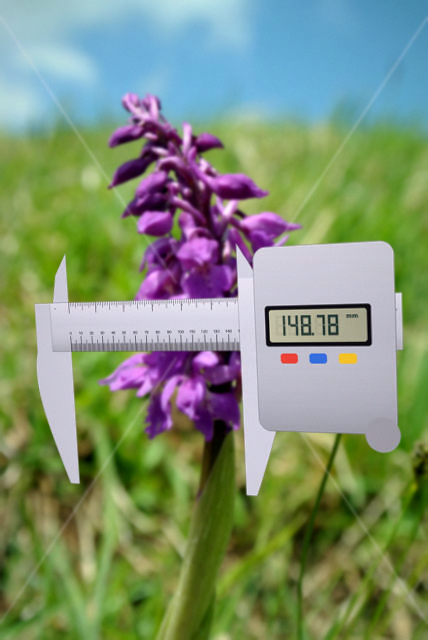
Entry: **148.78** mm
